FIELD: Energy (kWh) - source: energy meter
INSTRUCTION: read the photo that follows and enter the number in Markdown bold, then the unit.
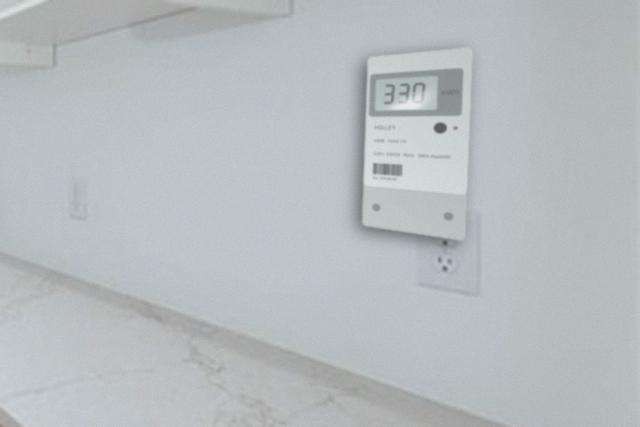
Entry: **330** kWh
